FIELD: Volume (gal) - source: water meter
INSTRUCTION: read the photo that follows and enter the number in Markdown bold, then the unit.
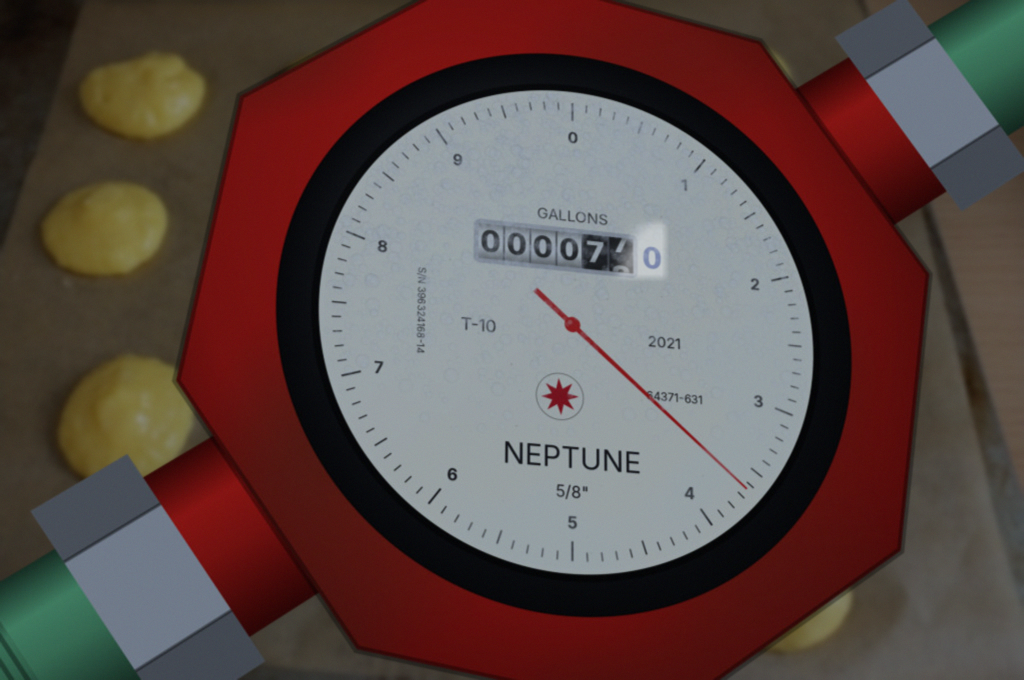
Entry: **773.6** gal
